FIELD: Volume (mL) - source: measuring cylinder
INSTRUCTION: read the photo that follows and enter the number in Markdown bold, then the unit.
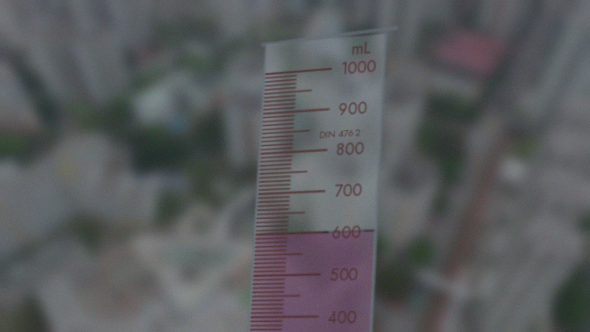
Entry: **600** mL
